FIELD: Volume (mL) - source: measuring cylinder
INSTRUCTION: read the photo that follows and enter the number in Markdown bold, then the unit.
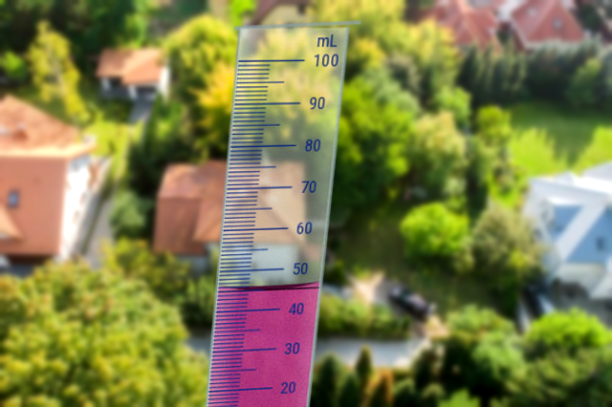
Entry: **45** mL
